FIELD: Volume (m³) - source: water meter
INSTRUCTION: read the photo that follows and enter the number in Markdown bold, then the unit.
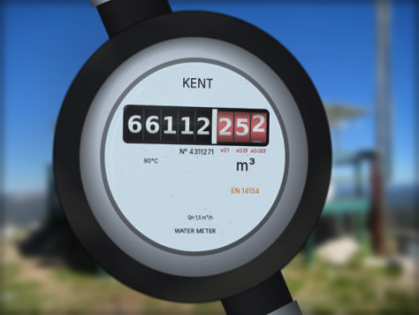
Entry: **66112.252** m³
